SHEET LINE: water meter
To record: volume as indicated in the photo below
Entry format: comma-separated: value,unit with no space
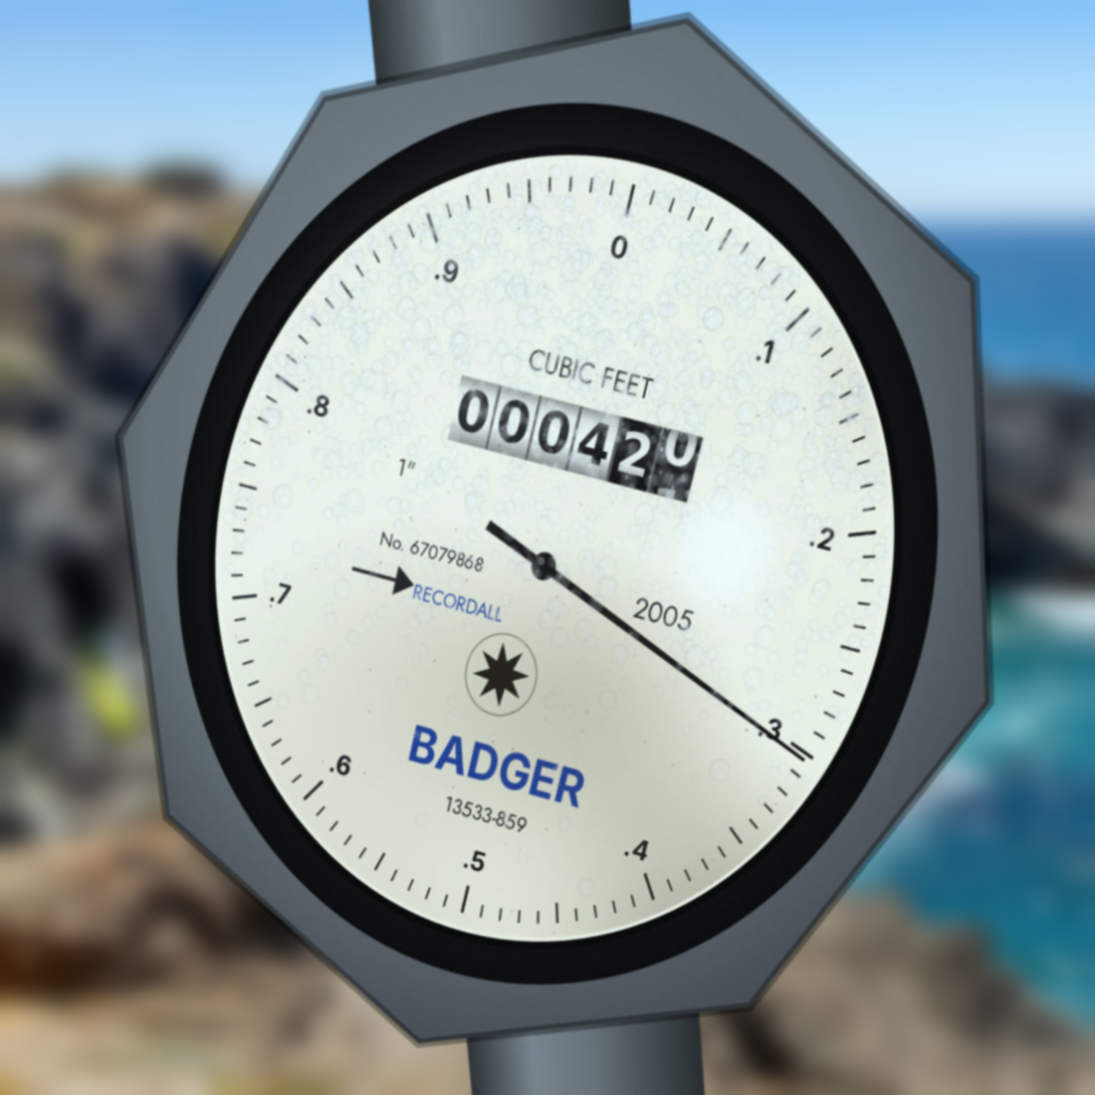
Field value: 420.30,ft³
